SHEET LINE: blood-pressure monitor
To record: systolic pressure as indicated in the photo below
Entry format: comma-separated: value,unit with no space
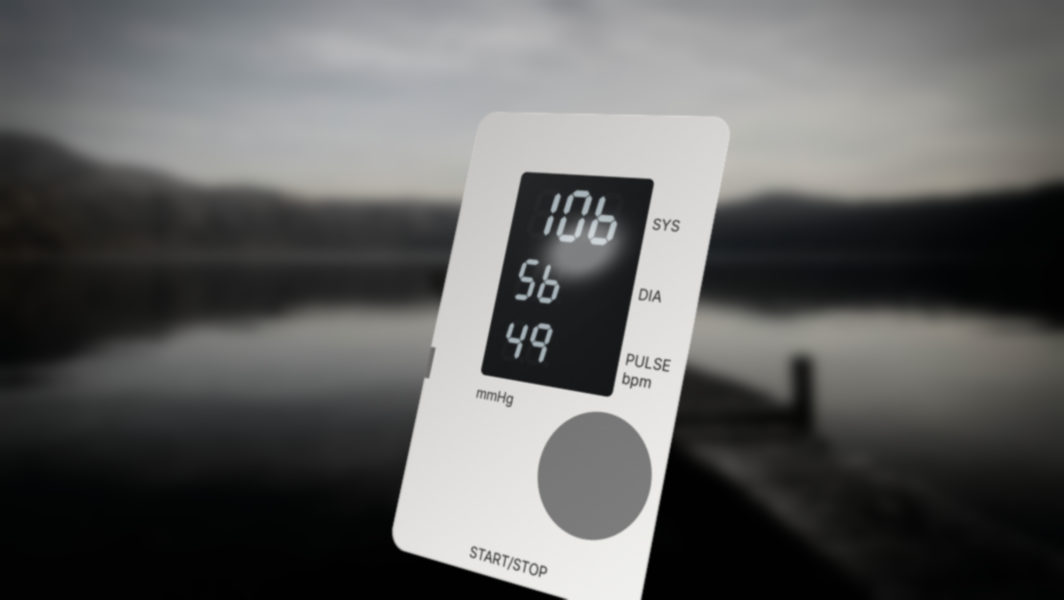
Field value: 106,mmHg
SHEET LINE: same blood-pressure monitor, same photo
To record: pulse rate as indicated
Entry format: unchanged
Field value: 49,bpm
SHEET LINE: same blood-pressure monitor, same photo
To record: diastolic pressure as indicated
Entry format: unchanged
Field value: 56,mmHg
